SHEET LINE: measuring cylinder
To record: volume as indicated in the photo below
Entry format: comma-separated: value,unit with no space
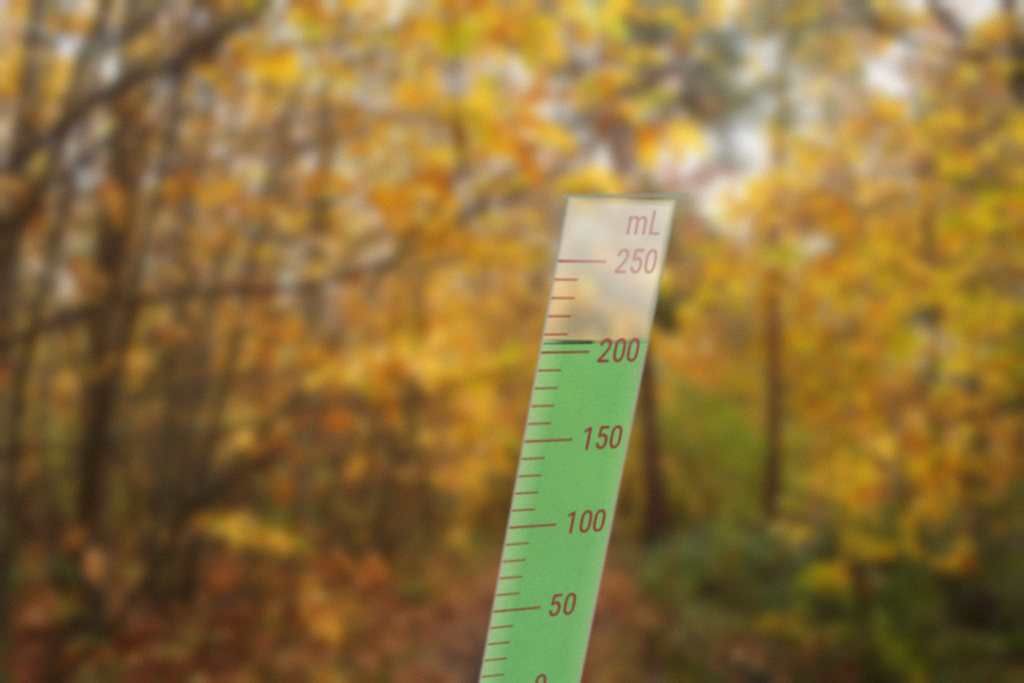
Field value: 205,mL
